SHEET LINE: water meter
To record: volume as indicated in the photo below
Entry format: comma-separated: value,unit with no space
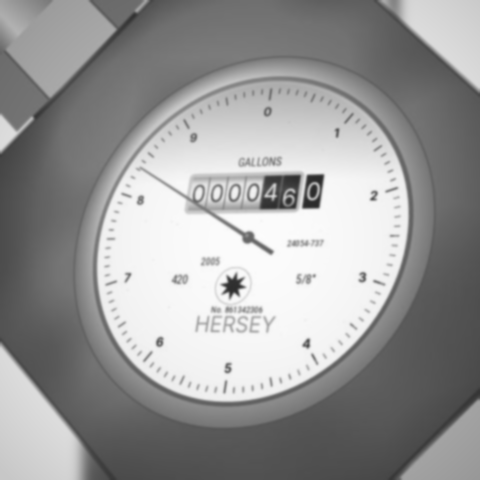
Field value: 458.3,gal
